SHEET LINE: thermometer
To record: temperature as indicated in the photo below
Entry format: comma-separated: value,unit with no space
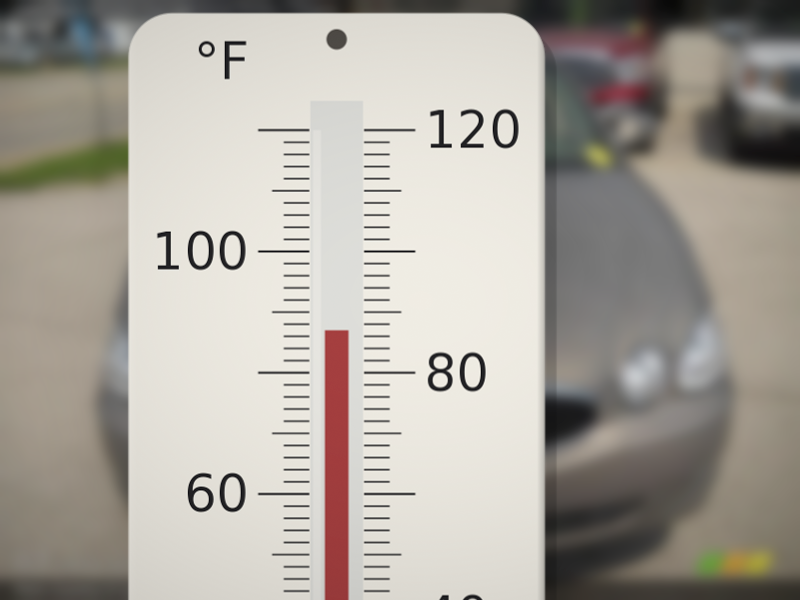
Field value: 87,°F
